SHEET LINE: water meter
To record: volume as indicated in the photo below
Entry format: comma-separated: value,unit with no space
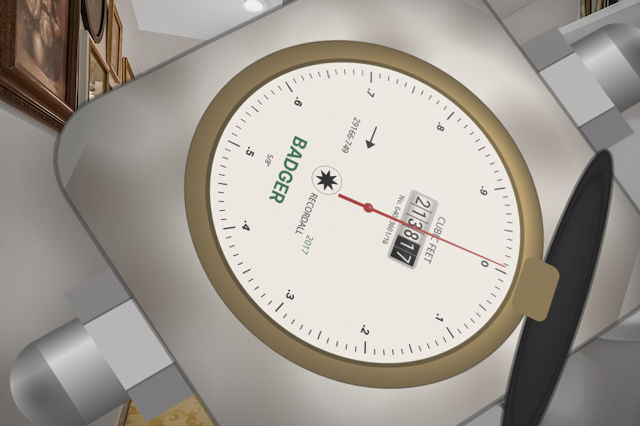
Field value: 213816.99,ft³
